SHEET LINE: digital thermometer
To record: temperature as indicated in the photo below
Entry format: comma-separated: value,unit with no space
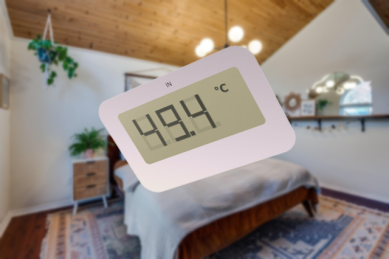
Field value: 49.4,°C
